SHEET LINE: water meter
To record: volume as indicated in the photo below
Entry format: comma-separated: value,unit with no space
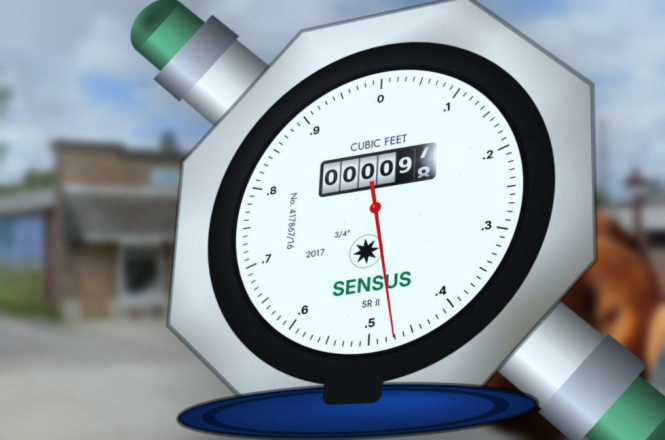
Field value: 97.47,ft³
